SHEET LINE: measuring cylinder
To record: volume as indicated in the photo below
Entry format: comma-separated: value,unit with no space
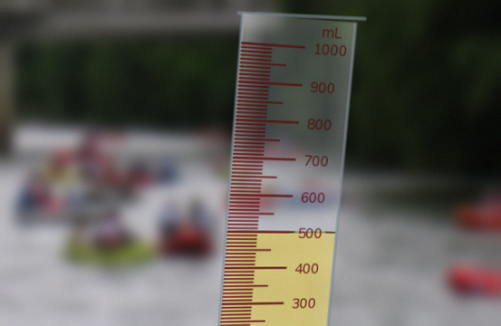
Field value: 500,mL
